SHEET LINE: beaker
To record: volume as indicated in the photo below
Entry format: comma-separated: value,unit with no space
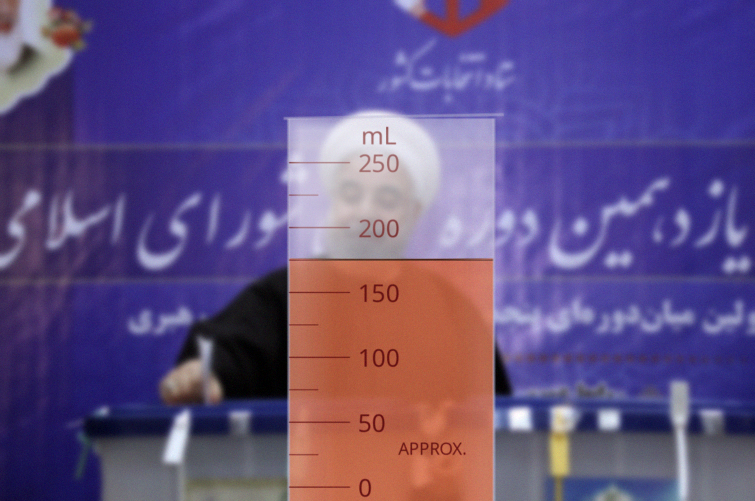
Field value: 175,mL
